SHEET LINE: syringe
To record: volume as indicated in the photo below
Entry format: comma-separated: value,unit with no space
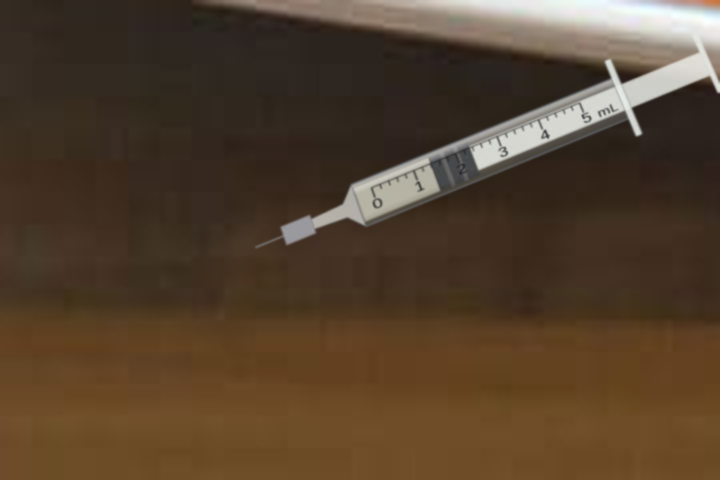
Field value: 1.4,mL
